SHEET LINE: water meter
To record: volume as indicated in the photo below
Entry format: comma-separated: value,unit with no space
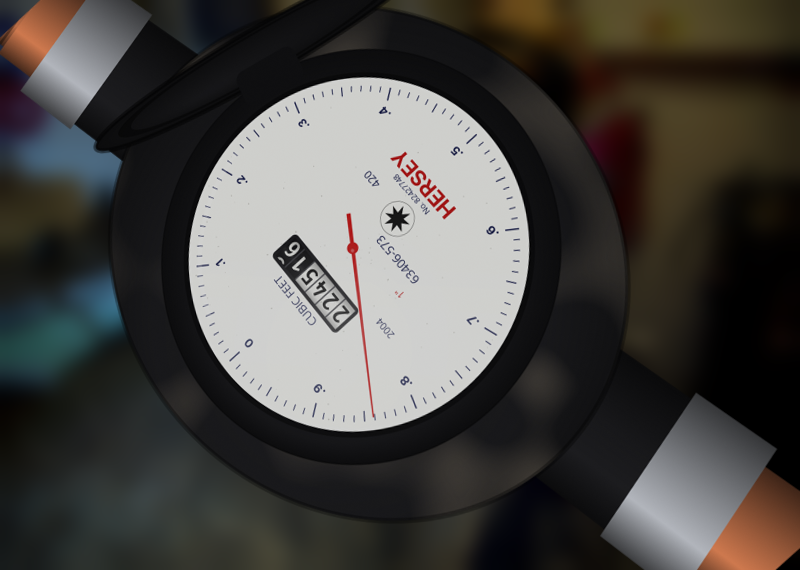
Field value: 224515.84,ft³
